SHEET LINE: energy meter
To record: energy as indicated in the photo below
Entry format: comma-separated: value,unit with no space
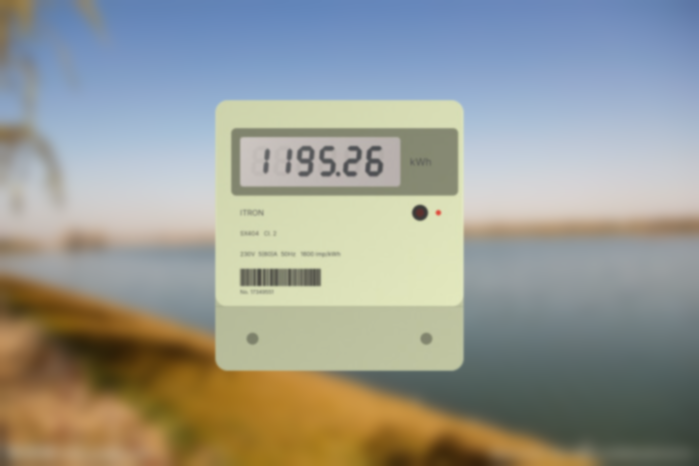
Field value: 1195.26,kWh
